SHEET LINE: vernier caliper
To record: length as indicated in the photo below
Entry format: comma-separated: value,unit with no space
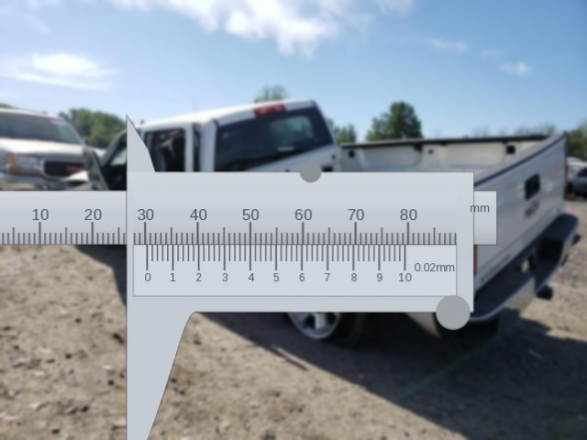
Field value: 30.4,mm
